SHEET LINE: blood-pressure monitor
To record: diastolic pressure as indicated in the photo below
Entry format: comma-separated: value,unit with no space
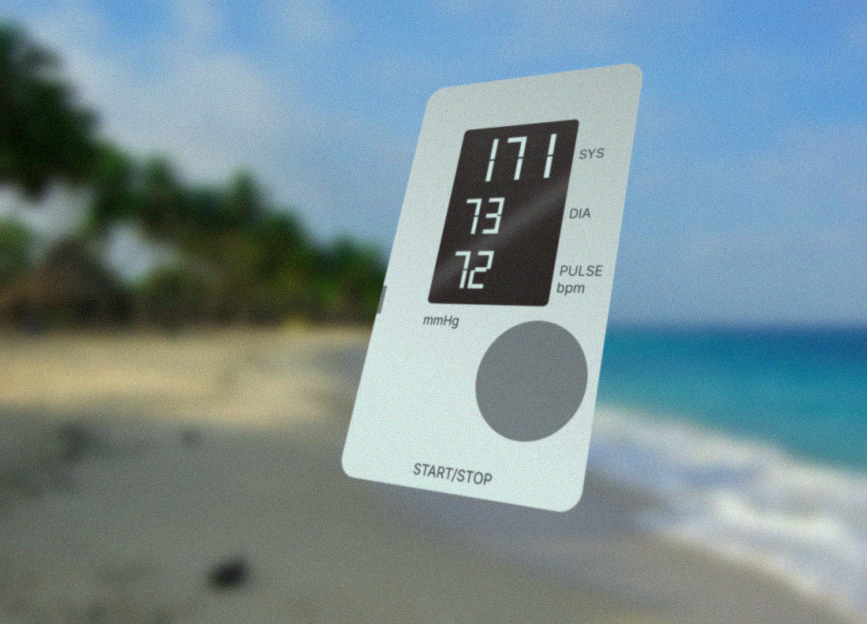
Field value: 73,mmHg
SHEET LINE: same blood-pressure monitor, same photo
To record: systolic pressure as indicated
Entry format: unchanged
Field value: 171,mmHg
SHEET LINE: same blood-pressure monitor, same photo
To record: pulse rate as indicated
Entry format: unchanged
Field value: 72,bpm
